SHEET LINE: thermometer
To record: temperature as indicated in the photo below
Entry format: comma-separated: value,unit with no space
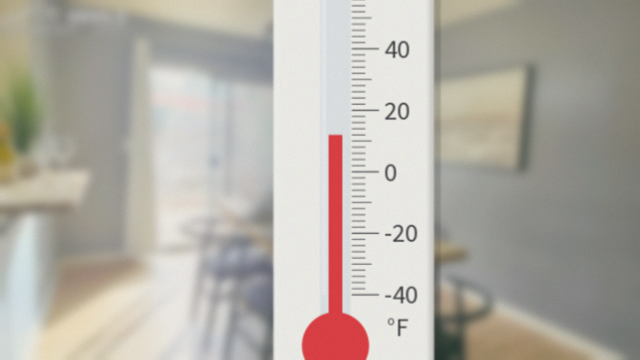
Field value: 12,°F
